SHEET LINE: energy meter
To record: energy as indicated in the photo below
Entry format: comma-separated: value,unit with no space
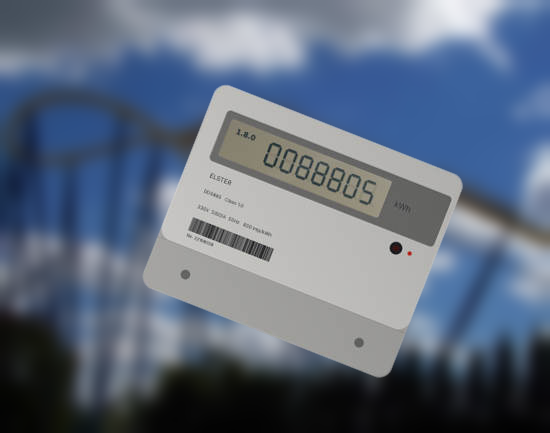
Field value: 88805,kWh
